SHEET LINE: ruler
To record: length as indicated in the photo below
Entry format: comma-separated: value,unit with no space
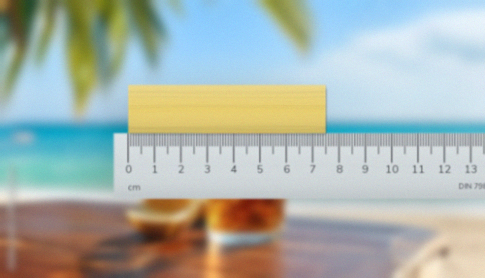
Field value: 7.5,cm
